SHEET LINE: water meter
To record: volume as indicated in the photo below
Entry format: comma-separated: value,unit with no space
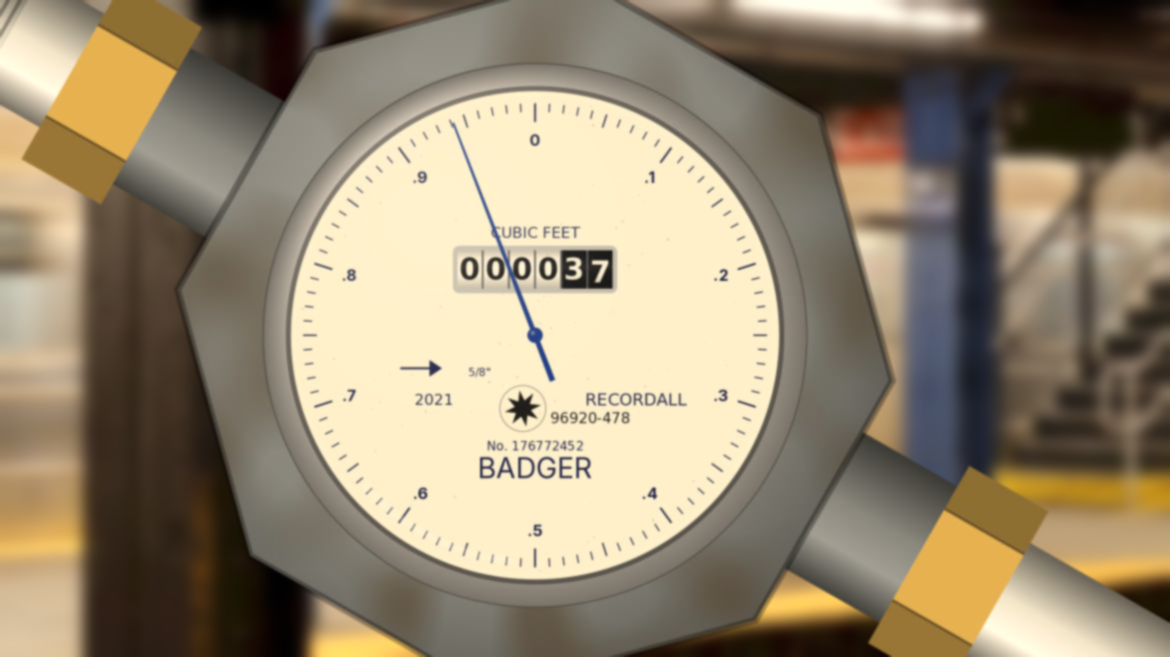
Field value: 36.94,ft³
